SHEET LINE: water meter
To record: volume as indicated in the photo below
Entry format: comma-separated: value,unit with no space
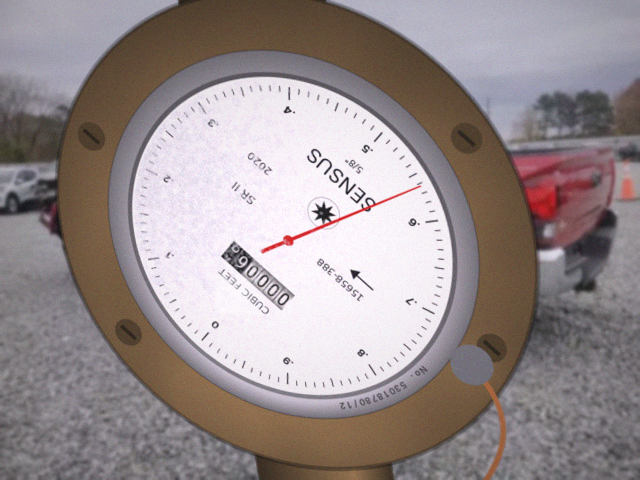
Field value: 67.56,ft³
